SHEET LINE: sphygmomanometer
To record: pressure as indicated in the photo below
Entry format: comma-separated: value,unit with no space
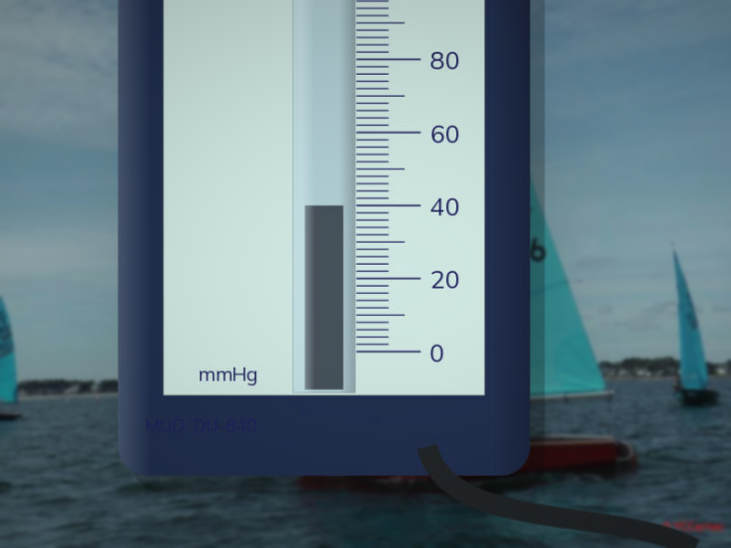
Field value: 40,mmHg
